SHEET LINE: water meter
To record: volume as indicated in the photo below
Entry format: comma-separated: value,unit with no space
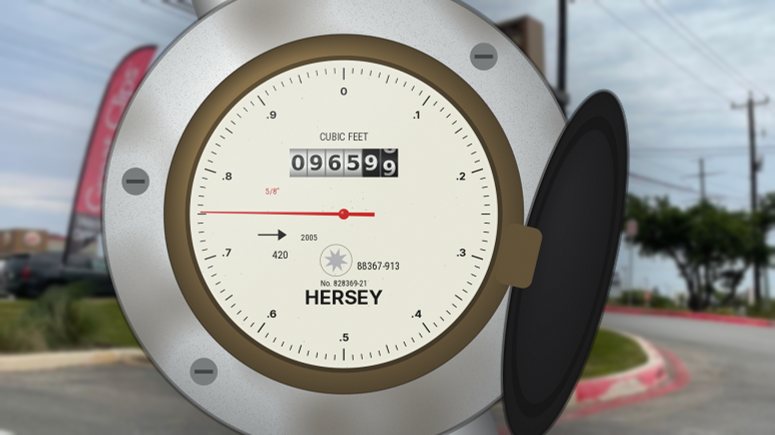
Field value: 96598.75,ft³
